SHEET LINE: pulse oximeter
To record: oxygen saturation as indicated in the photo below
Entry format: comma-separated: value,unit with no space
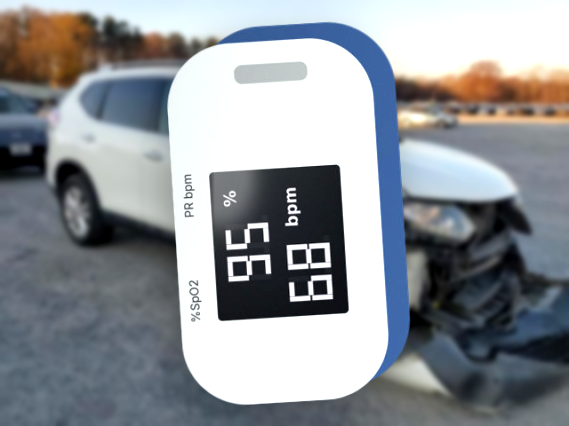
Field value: 95,%
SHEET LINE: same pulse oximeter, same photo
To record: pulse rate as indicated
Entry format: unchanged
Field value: 68,bpm
